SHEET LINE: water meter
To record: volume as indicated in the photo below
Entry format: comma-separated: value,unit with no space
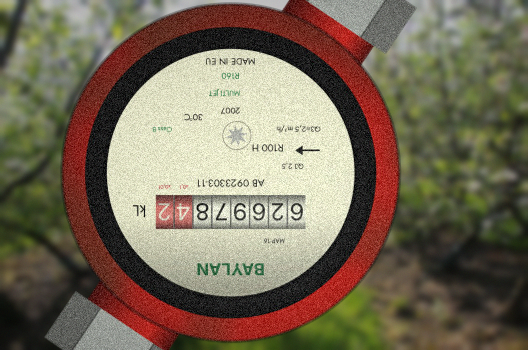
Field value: 626978.42,kL
